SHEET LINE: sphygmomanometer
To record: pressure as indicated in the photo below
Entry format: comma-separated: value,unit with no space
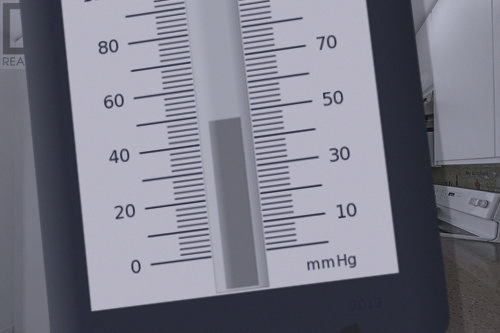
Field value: 48,mmHg
